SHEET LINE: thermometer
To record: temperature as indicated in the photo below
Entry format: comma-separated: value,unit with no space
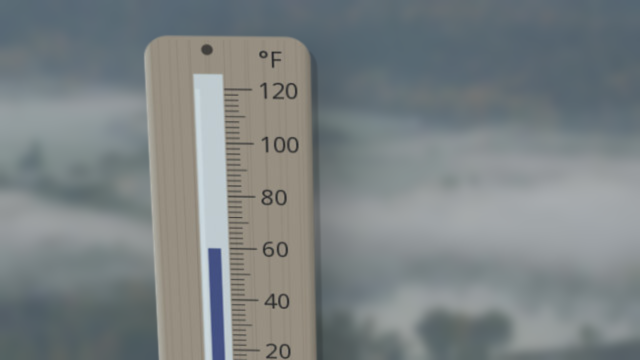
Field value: 60,°F
